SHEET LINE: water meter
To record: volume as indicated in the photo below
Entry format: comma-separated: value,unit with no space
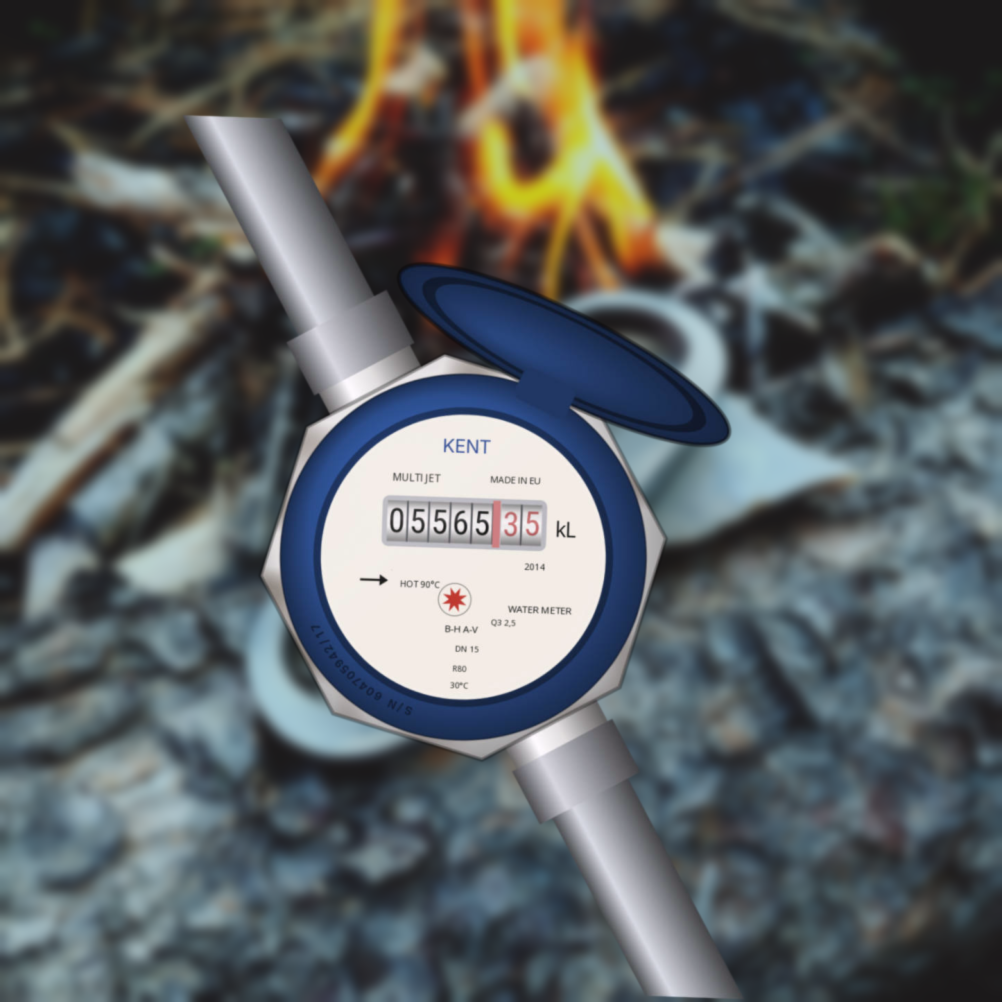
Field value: 5565.35,kL
